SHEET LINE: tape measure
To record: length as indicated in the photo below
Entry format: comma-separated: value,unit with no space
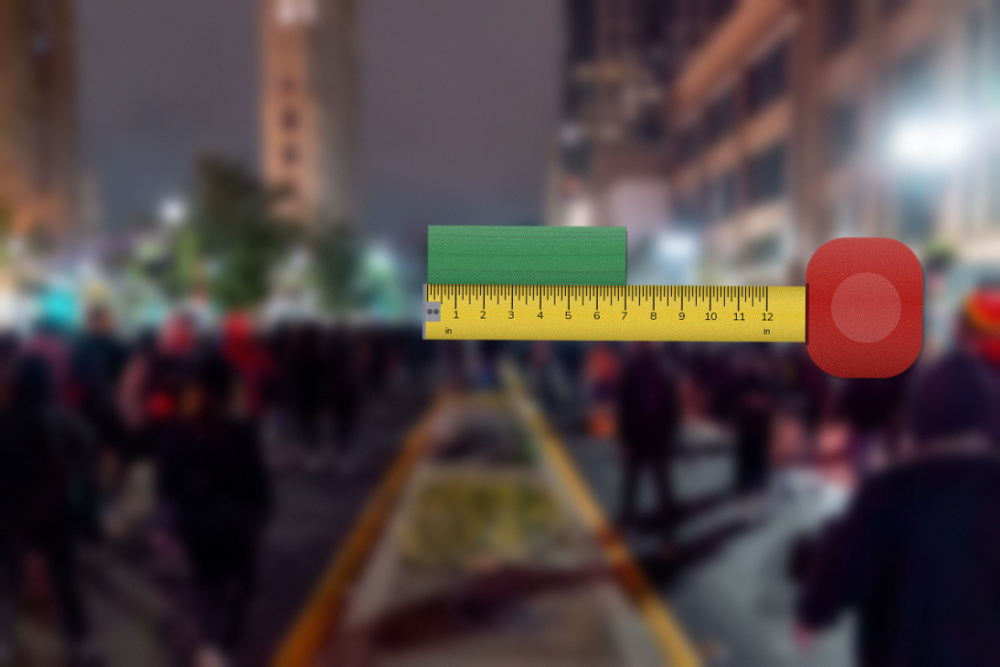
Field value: 7,in
